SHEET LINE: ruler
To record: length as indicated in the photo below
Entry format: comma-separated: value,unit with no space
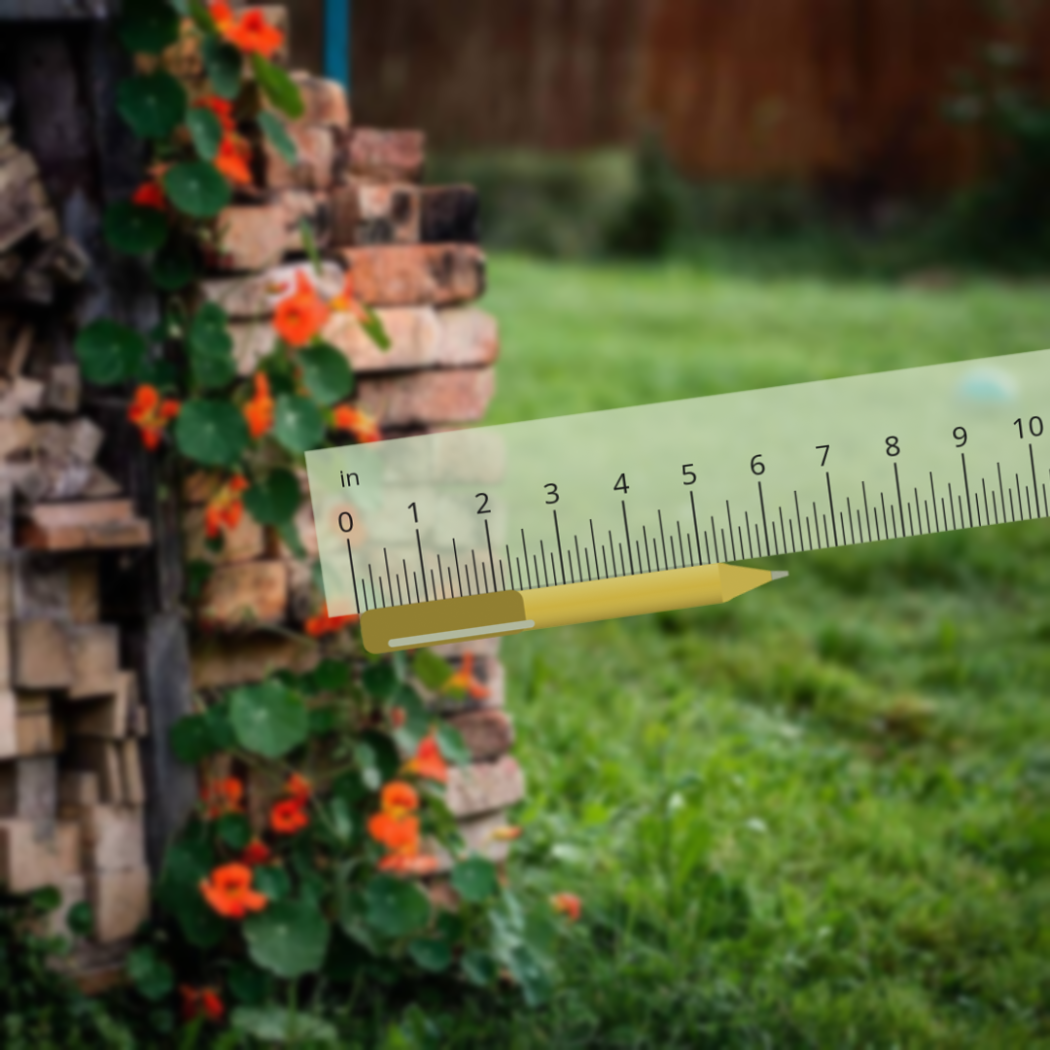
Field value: 6.25,in
